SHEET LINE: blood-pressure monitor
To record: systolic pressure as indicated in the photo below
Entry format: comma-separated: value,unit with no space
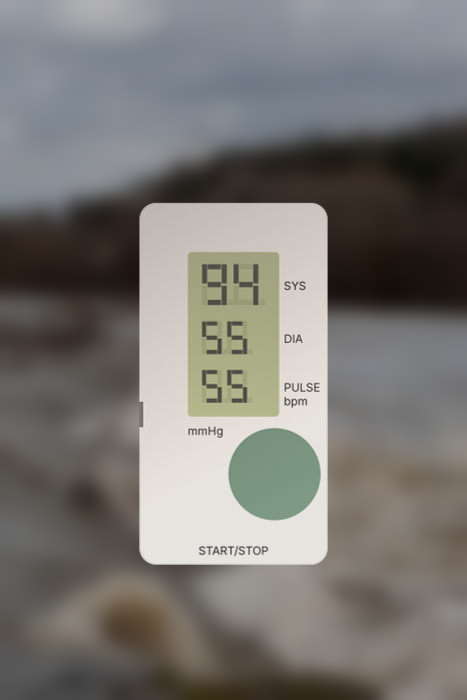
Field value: 94,mmHg
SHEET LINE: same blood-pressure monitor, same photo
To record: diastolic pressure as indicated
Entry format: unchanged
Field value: 55,mmHg
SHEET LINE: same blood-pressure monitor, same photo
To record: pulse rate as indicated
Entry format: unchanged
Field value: 55,bpm
